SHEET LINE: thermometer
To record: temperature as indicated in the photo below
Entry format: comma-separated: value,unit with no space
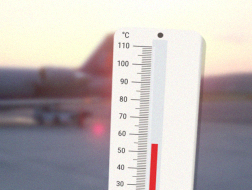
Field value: 55,°C
